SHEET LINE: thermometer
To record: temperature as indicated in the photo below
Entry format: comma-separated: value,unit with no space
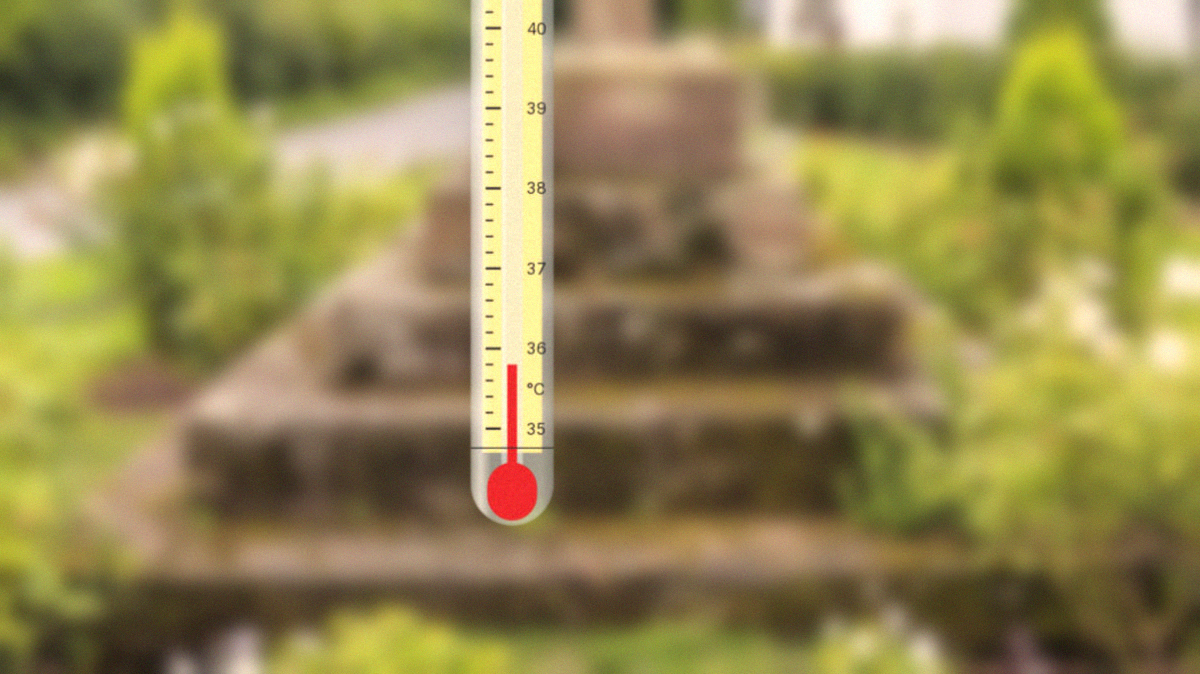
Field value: 35.8,°C
